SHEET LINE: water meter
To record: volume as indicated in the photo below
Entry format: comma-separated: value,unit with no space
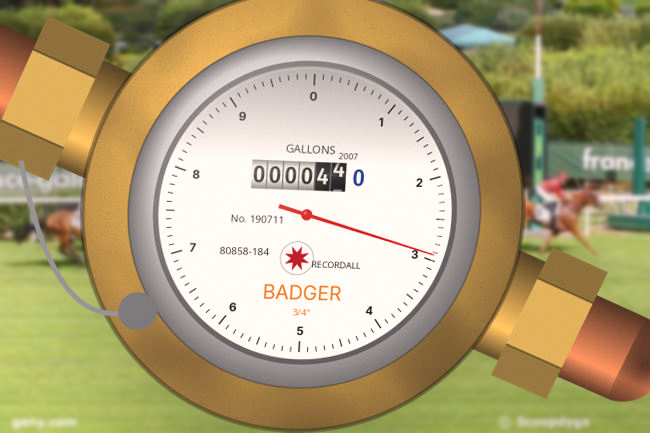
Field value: 442.9,gal
